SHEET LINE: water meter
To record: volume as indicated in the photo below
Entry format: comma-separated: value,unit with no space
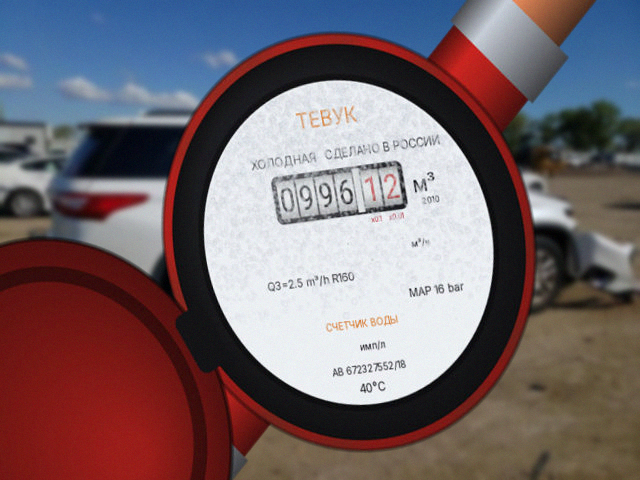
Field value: 996.12,m³
